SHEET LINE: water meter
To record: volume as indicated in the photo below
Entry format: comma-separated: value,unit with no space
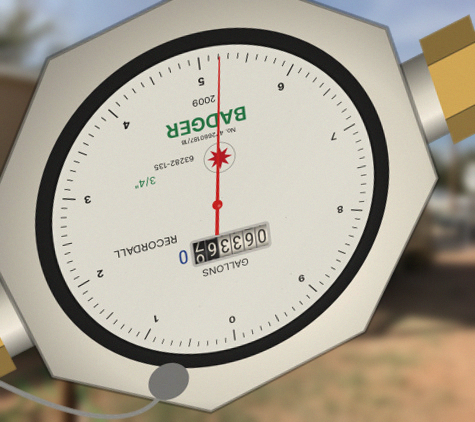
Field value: 633665.2,gal
